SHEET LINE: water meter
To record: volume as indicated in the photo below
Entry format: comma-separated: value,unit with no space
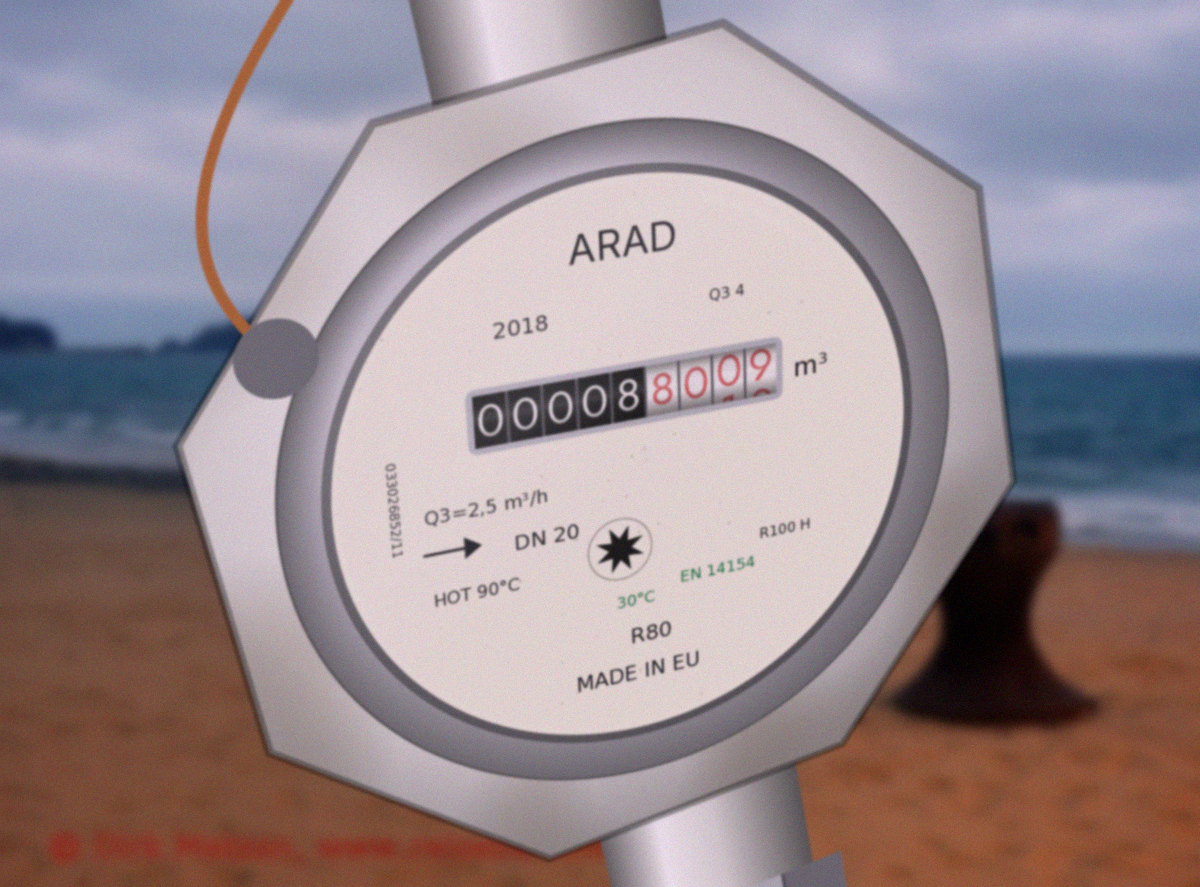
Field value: 8.8009,m³
